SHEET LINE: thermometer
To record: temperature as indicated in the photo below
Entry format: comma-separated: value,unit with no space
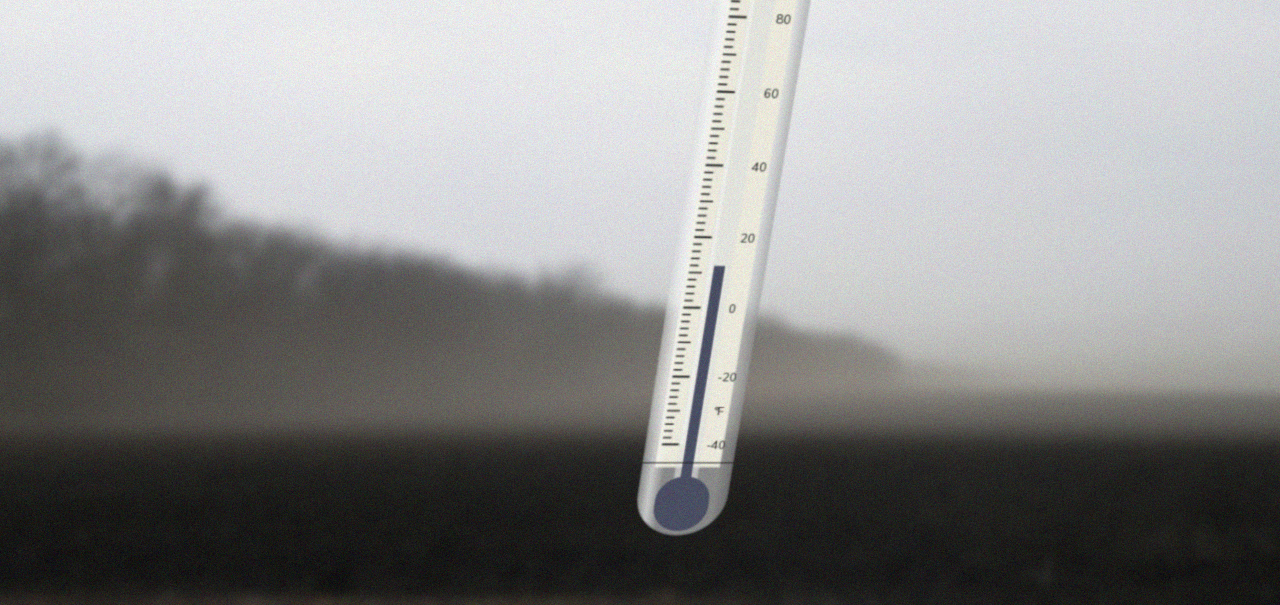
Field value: 12,°F
